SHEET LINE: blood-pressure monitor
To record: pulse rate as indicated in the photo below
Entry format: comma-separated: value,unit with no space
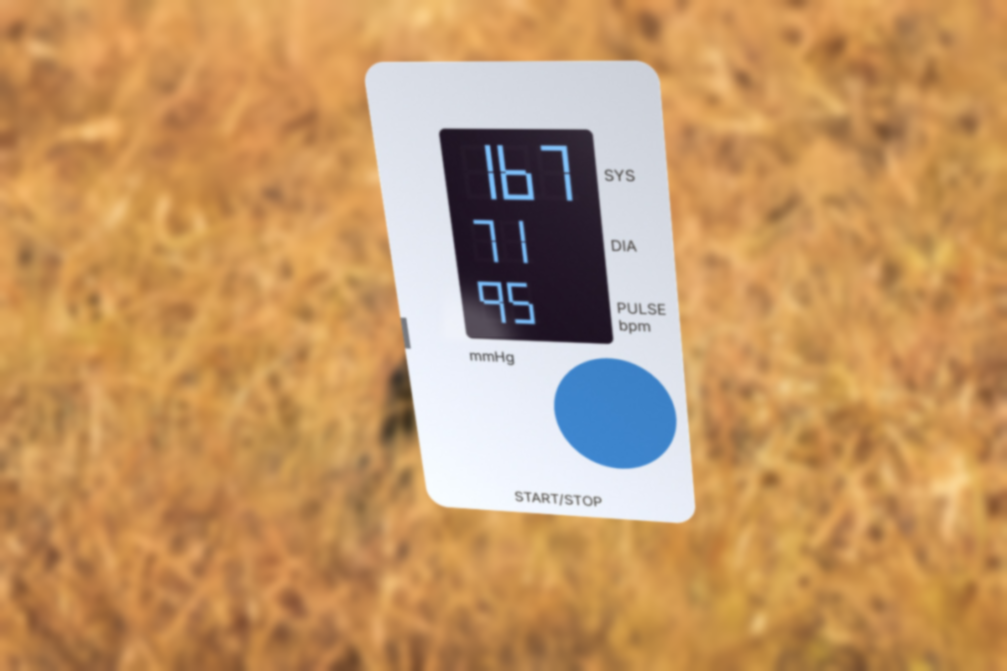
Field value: 95,bpm
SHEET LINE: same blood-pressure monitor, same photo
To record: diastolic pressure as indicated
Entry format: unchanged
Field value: 71,mmHg
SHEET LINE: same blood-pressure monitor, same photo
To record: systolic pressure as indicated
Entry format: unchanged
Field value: 167,mmHg
